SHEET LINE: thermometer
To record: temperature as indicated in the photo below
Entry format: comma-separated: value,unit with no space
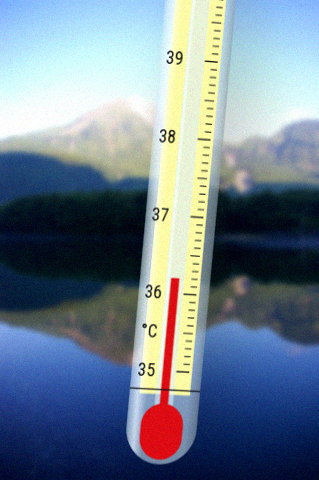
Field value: 36.2,°C
